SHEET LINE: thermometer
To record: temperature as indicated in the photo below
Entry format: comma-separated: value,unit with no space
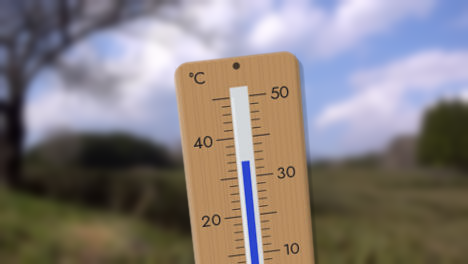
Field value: 34,°C
